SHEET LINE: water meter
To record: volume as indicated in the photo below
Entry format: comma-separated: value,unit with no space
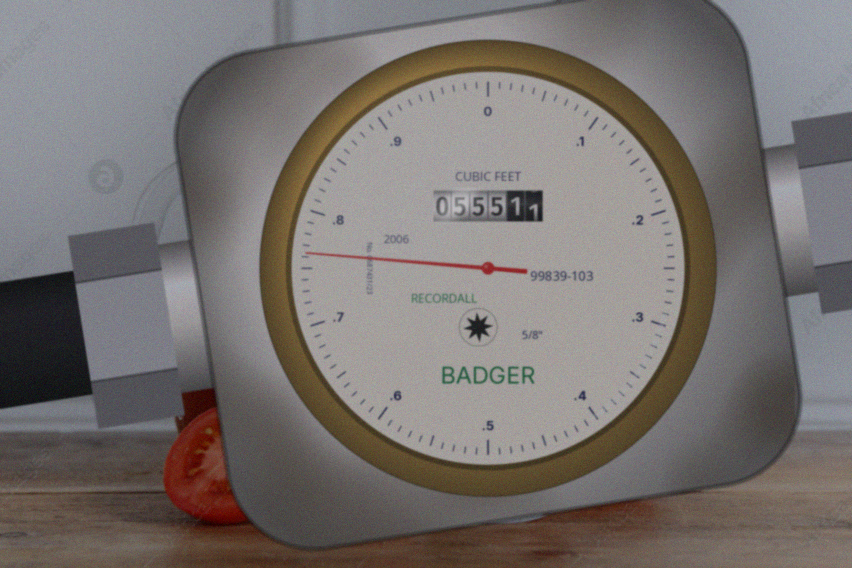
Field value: 55510.76,ft³
